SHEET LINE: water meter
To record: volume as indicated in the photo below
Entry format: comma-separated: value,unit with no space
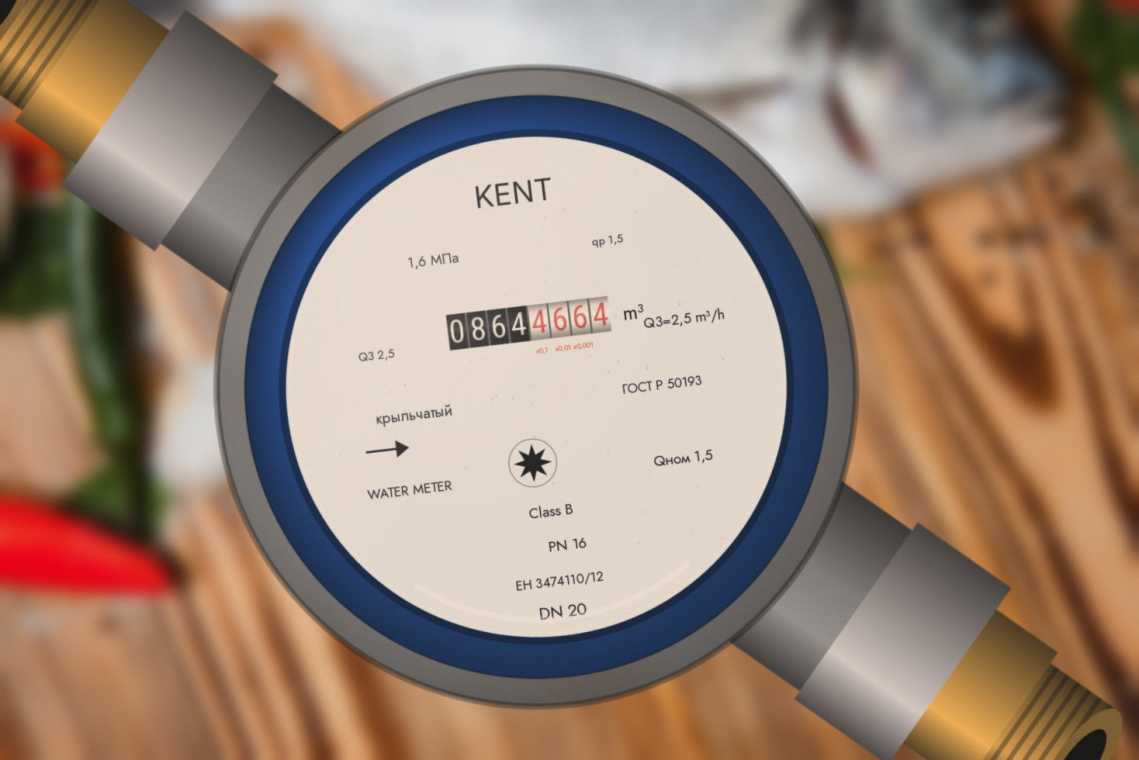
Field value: 864.4664,m³
